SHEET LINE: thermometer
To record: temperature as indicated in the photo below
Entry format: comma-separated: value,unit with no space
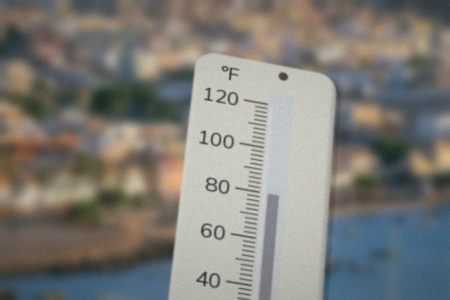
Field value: 80,°F
